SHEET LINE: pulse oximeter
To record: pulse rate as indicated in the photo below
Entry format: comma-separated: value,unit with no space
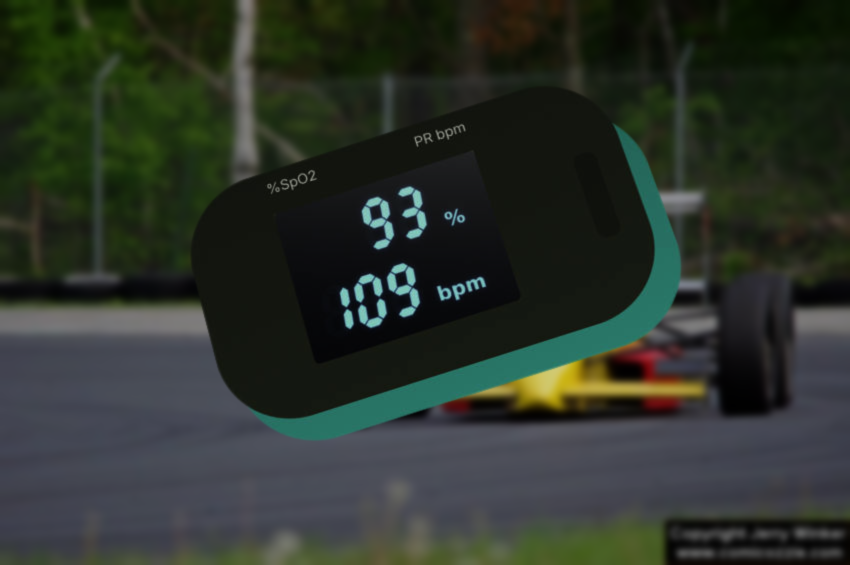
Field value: 109,bpm
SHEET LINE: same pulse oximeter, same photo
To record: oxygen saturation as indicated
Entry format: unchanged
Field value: 93,%
